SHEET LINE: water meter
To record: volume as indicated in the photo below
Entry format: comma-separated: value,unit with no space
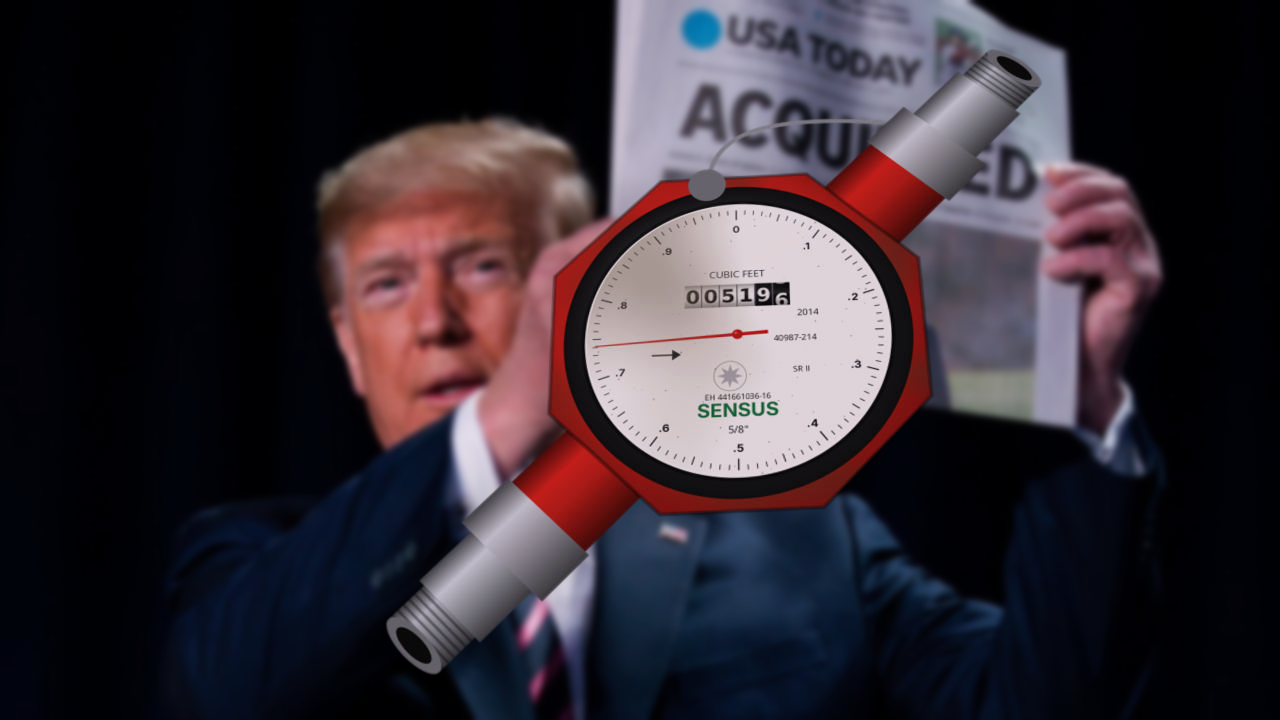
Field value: 5195.74,ft³
